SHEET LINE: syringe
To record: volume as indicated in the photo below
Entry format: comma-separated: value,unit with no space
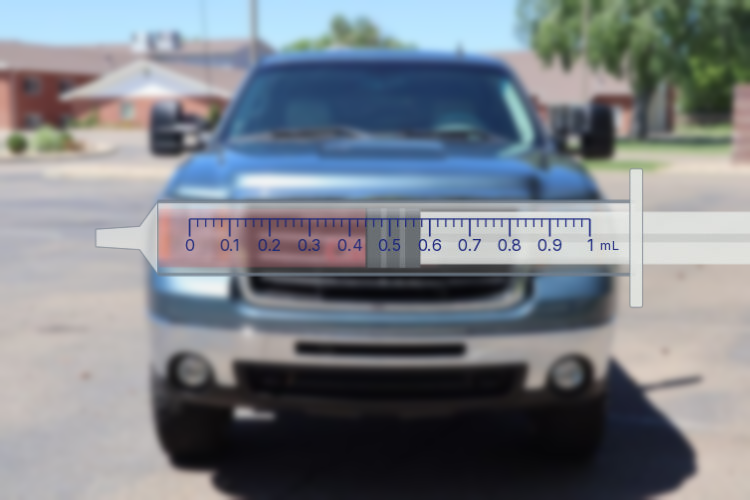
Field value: 0.44,mL
